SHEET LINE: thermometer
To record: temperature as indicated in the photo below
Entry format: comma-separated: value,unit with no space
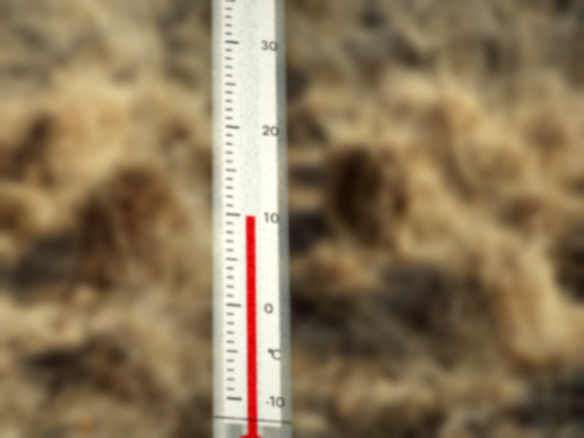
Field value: 10,°C
